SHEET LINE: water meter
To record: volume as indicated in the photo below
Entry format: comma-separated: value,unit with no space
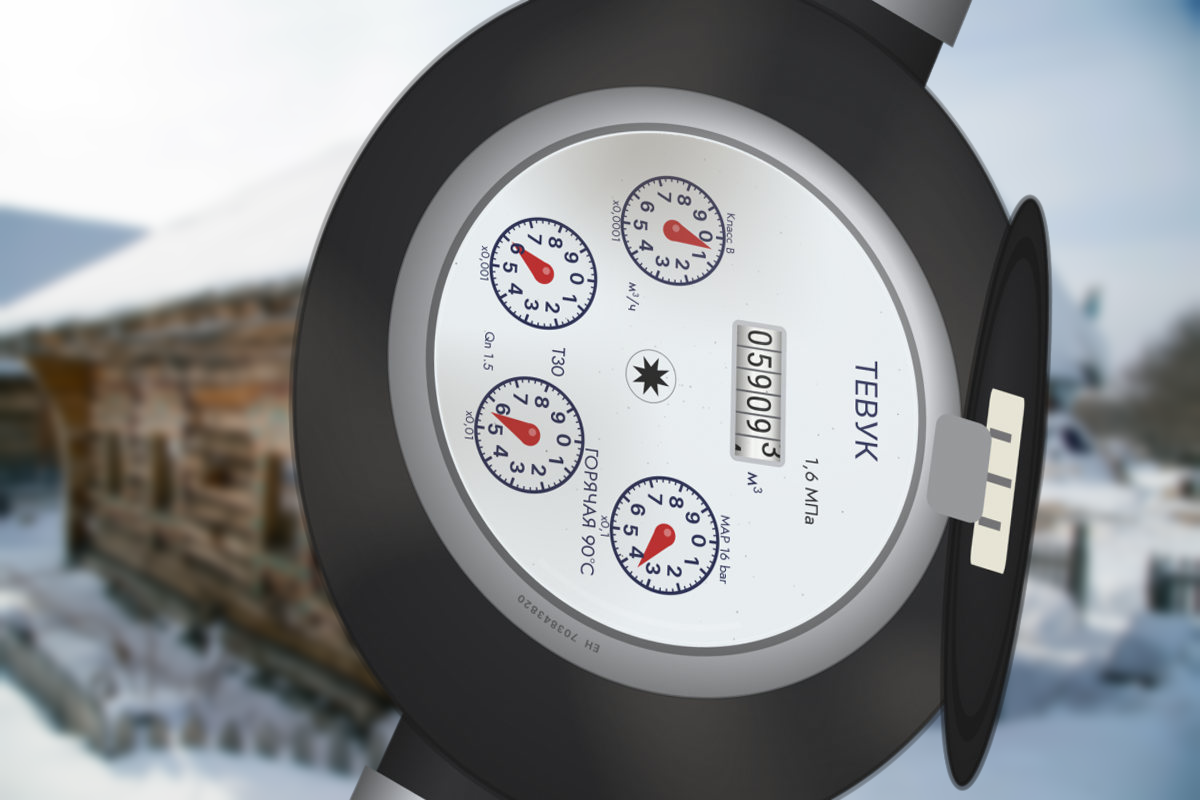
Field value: 59093.3560,m³
